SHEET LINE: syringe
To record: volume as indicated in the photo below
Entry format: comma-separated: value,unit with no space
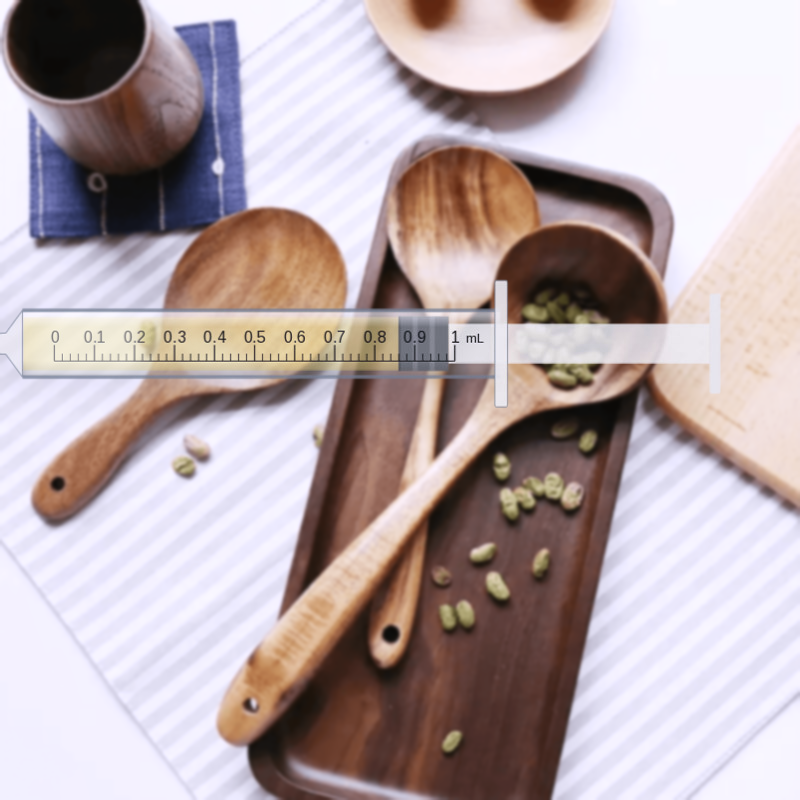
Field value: 0.86,mL
